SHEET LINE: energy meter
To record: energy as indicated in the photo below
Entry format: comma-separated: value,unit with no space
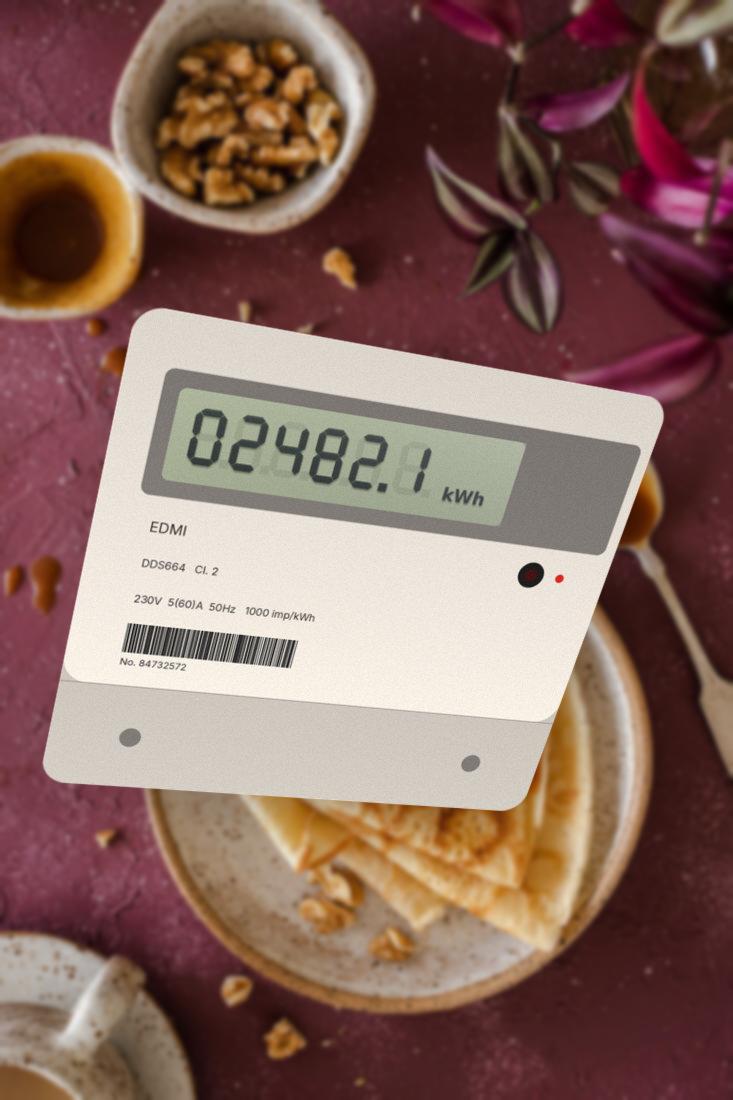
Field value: 2482.1,kWh
